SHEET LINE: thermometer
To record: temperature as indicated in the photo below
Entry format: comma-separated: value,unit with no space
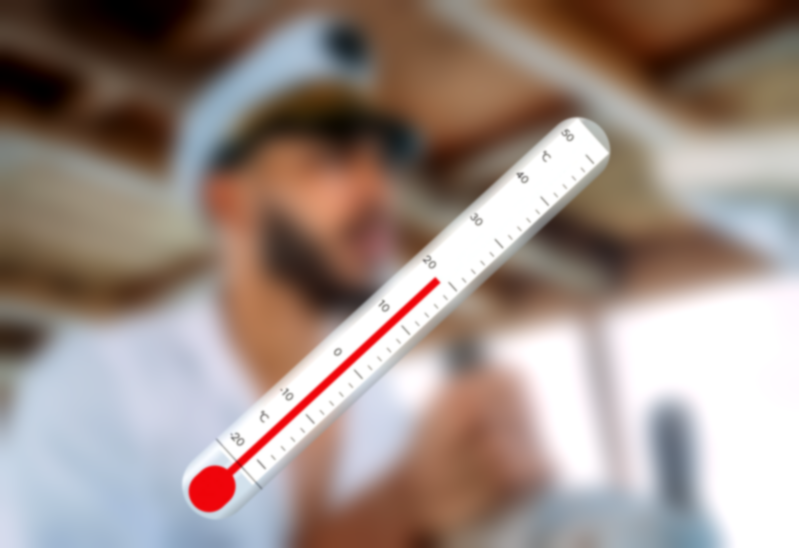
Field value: 19,°C
